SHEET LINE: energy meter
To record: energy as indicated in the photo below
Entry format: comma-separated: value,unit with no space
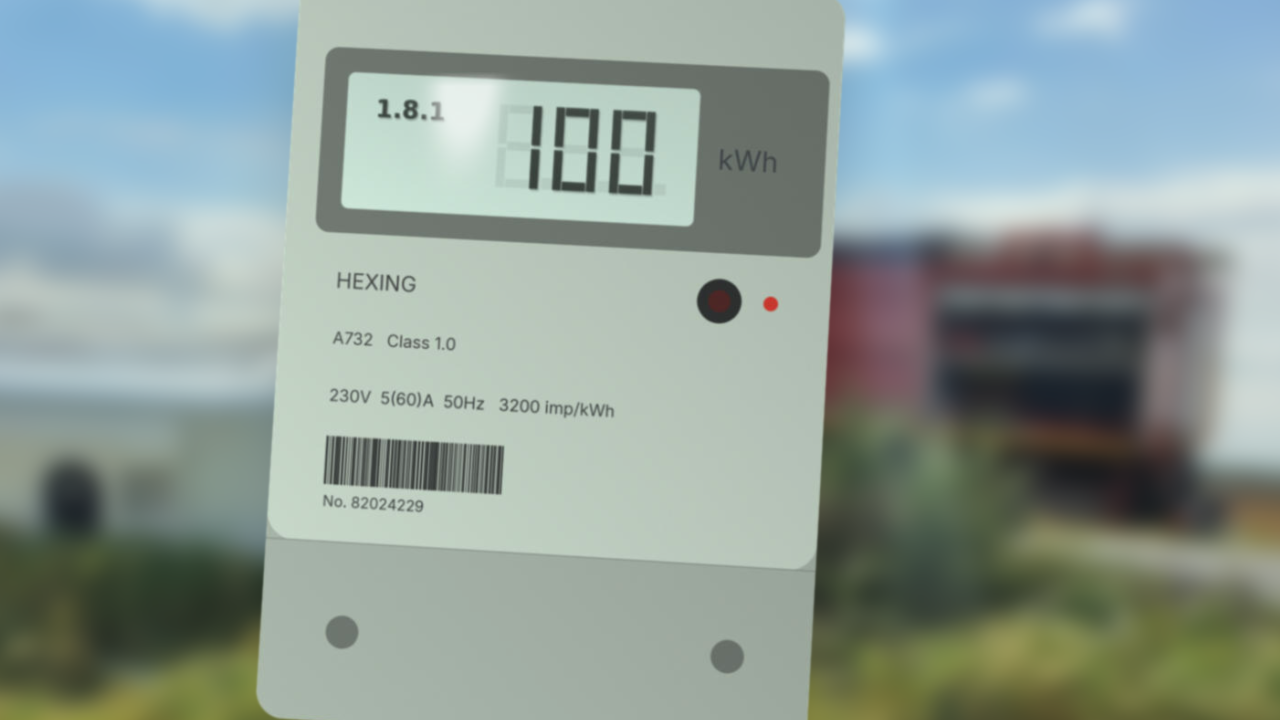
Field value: 100,kWh
